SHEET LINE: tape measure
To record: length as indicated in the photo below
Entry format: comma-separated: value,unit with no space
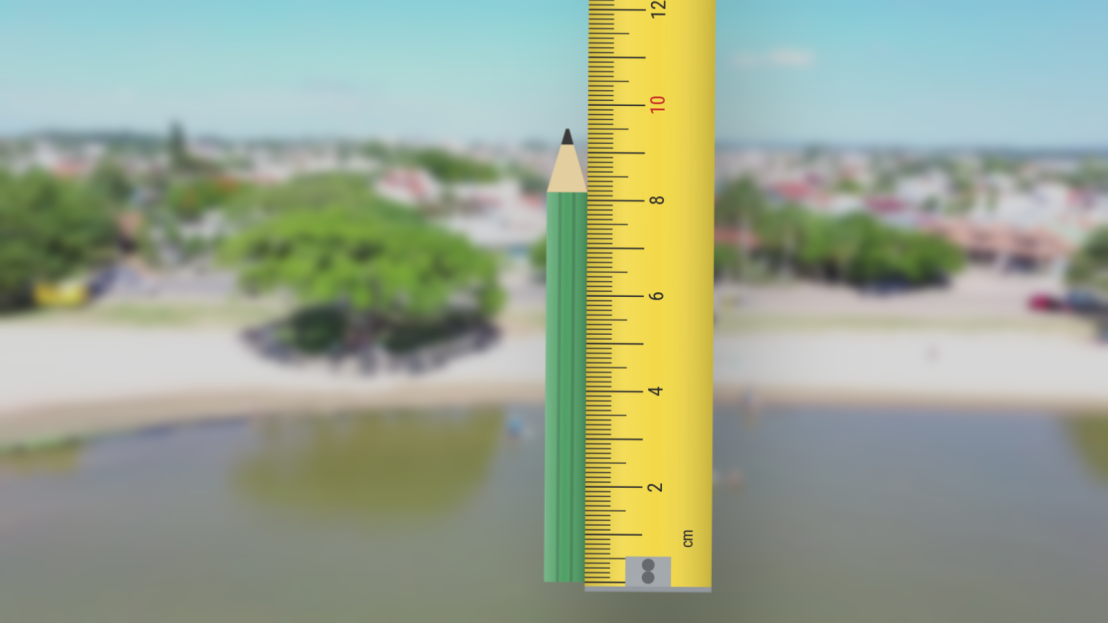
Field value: 9.5,cm
